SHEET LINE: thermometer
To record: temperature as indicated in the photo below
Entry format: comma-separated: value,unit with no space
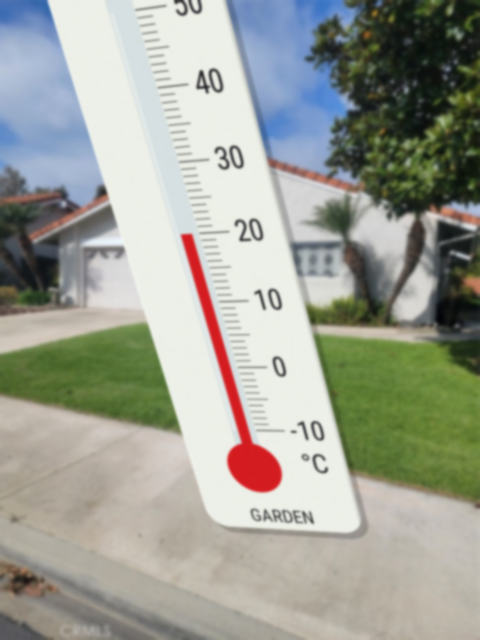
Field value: 20,°C
